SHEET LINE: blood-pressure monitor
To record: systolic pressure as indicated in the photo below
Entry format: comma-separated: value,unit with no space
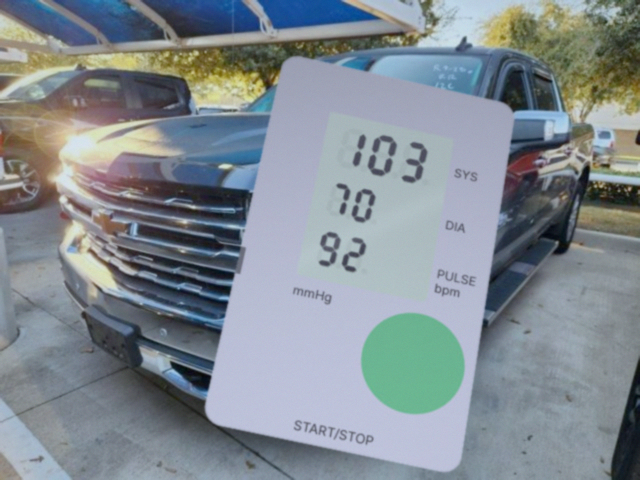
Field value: 103,mmHg
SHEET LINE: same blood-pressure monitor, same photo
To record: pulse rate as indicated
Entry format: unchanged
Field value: 92,bpm
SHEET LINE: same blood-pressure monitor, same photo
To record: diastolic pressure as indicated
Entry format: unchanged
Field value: 70,mmHg
